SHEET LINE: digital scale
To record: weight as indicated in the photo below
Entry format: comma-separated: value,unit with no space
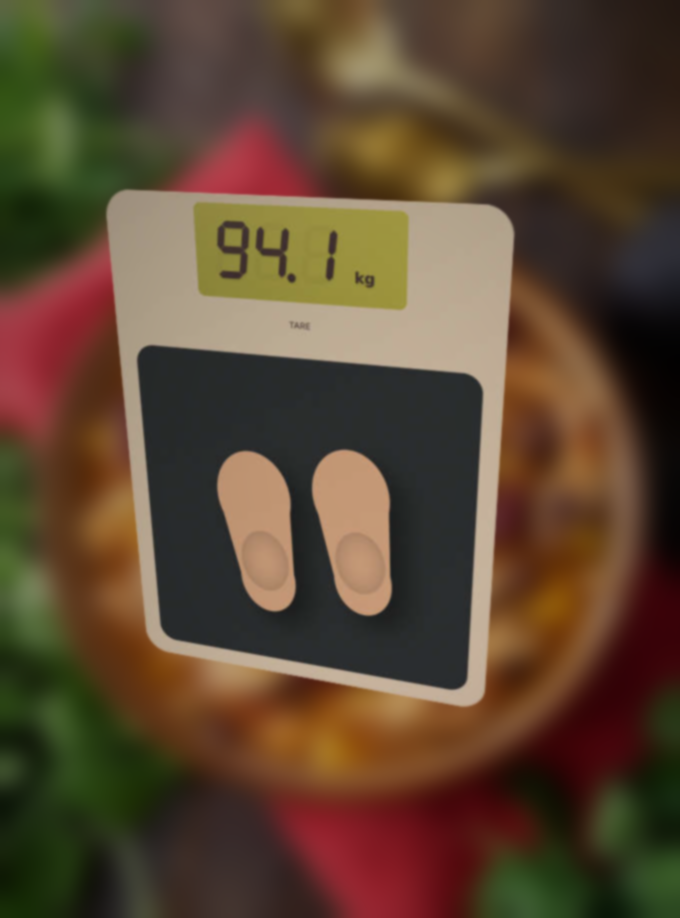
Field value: 94.1,kg
